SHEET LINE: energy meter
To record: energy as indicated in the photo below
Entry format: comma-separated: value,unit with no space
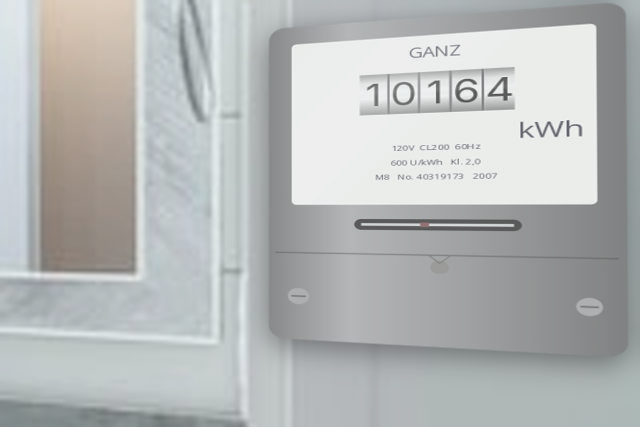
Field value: 10164,kWh
